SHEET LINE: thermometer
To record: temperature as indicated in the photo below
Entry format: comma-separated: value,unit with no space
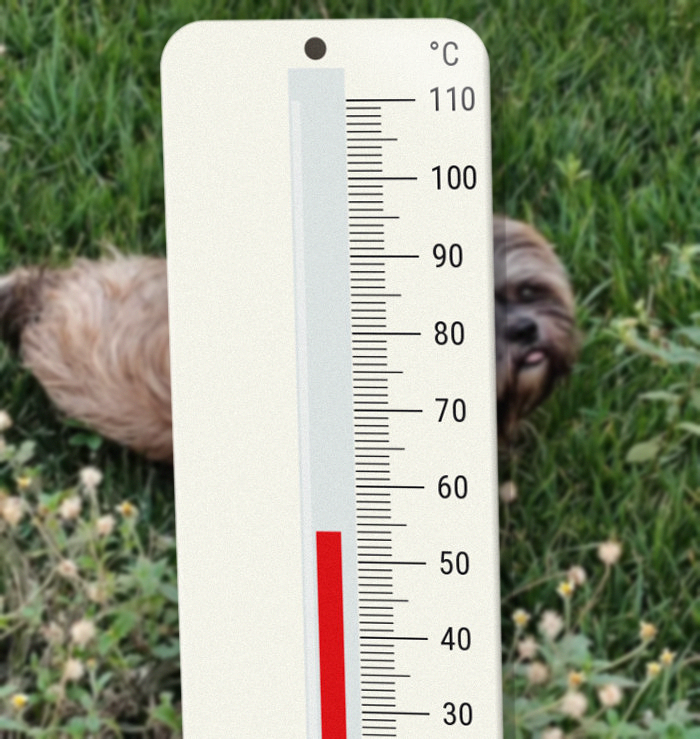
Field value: 54,°C
